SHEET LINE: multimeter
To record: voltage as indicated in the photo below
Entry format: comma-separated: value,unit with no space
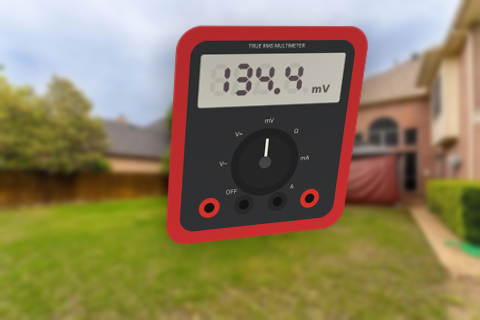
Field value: 134.4,mV
